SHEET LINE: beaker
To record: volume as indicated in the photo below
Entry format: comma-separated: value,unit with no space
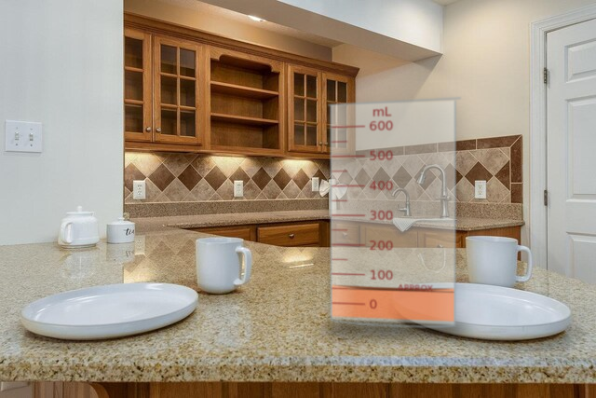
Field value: 50,mL
